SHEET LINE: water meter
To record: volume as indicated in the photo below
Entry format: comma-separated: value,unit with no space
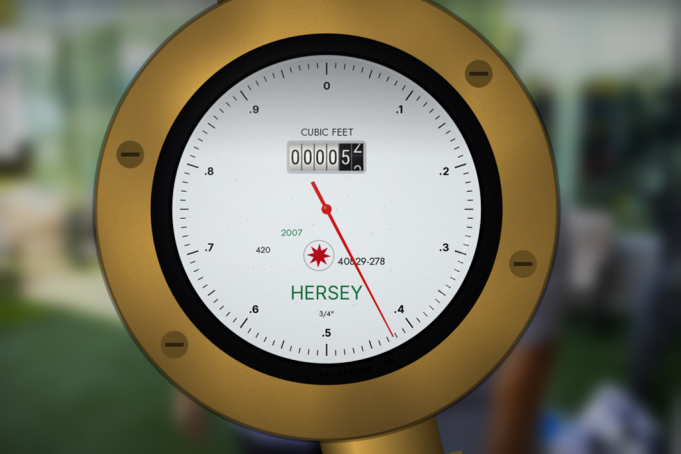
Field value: 52.42,ft³
